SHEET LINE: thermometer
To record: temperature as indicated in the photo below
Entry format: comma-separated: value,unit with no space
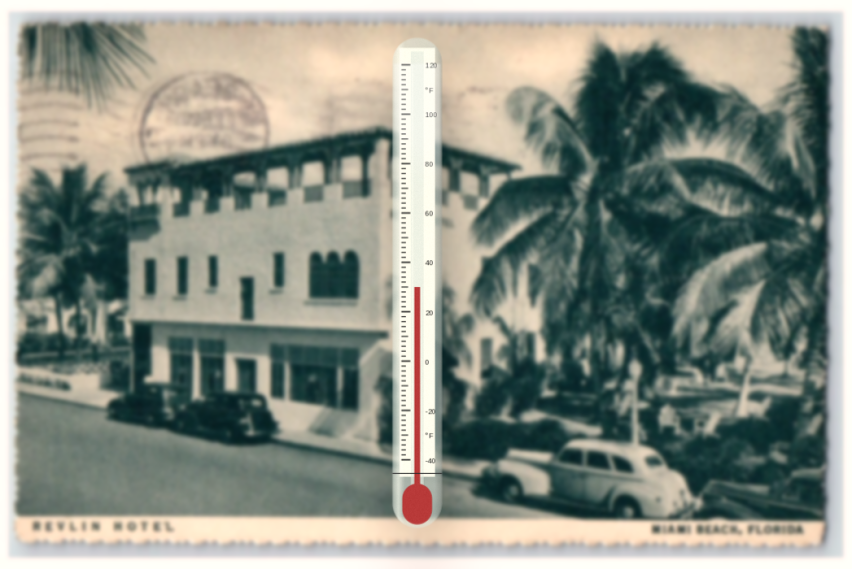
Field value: 30,°F
